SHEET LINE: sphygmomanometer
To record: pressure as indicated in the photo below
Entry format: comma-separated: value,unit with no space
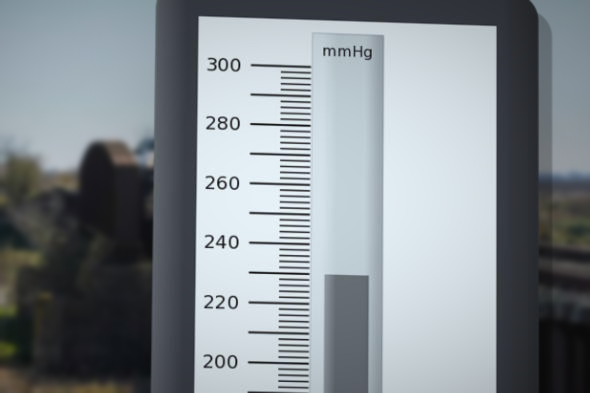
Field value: 230,mmHg
